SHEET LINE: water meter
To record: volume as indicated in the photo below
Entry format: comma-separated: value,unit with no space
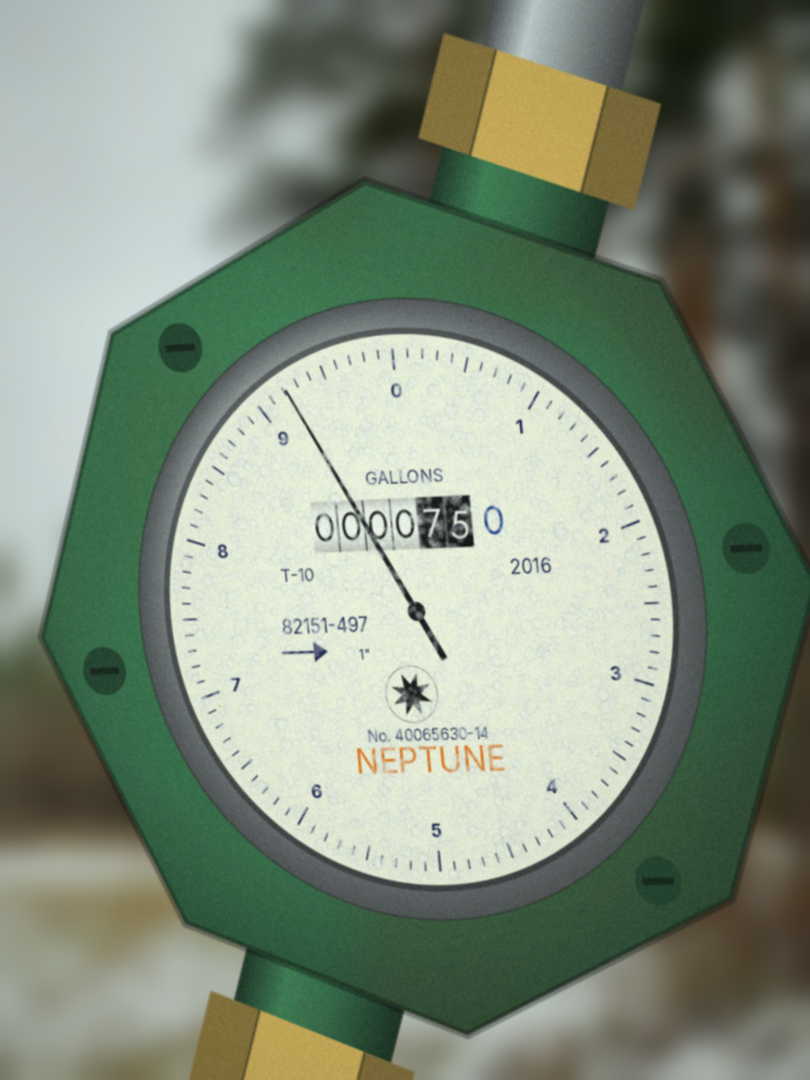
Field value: 749.2,gal
